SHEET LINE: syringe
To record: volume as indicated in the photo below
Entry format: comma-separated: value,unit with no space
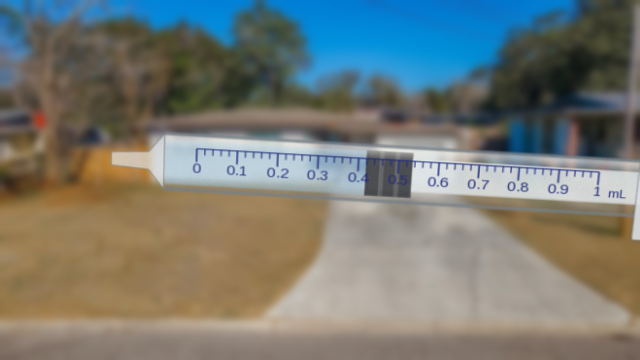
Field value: 0.42,mL
